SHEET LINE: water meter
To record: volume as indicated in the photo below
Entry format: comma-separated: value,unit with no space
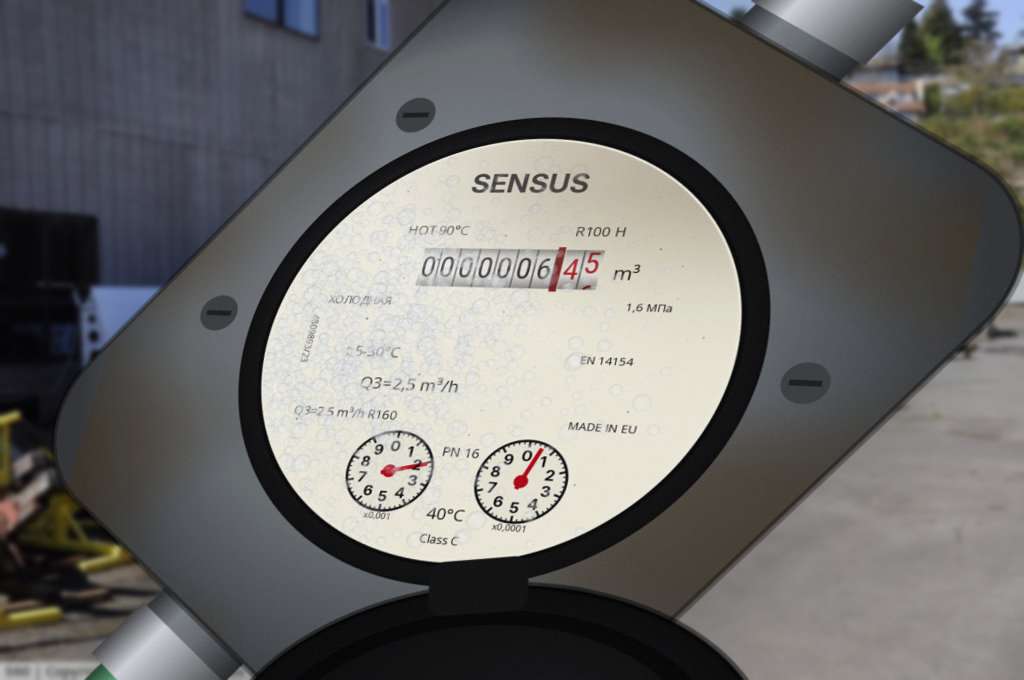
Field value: 6.4520,m³
